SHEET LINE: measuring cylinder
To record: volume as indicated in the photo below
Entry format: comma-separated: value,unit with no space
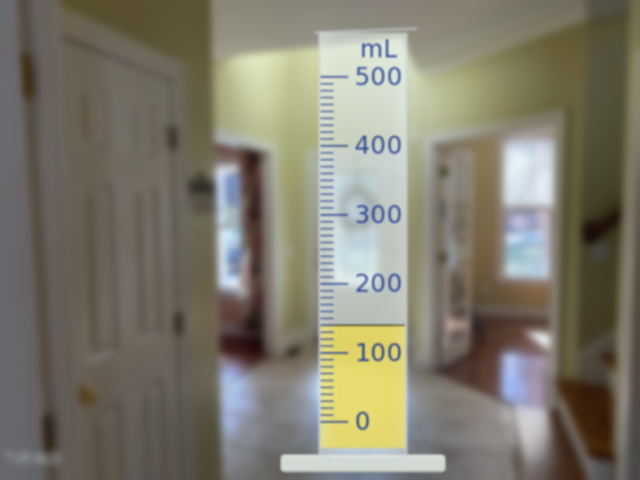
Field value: 140,mL
